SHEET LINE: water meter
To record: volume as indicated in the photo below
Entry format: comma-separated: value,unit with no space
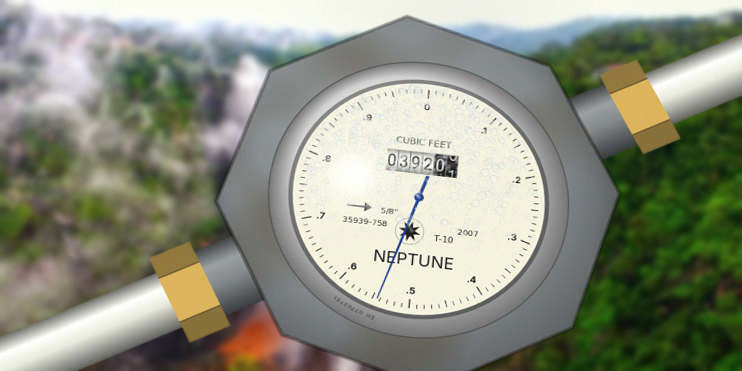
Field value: 39200.54,ft³
